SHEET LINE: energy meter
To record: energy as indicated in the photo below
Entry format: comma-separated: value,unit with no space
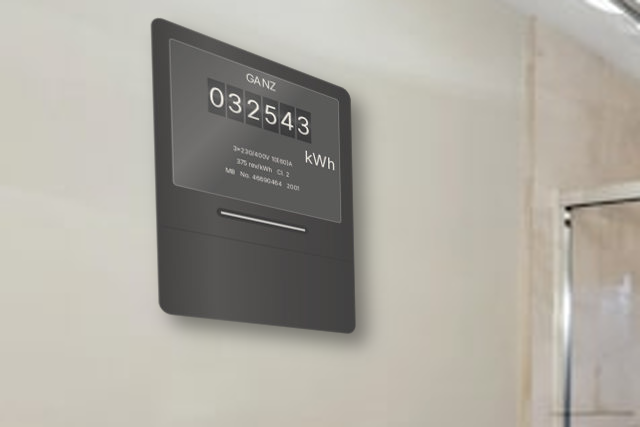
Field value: 32543,kWh
